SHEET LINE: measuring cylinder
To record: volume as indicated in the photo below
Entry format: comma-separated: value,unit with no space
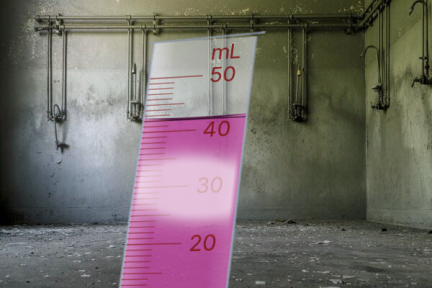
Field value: 42,mL
